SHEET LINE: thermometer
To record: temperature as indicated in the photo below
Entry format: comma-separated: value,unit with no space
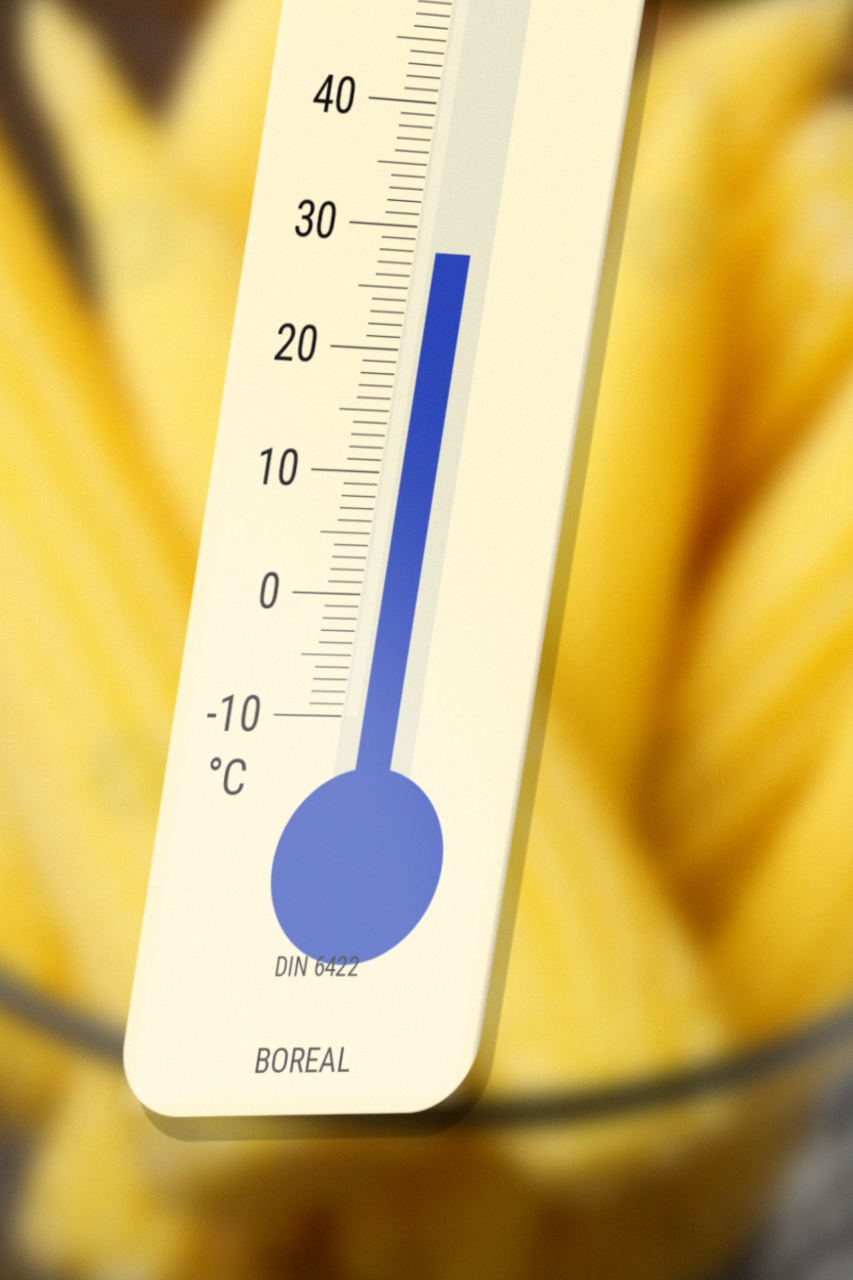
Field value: 28,°C
